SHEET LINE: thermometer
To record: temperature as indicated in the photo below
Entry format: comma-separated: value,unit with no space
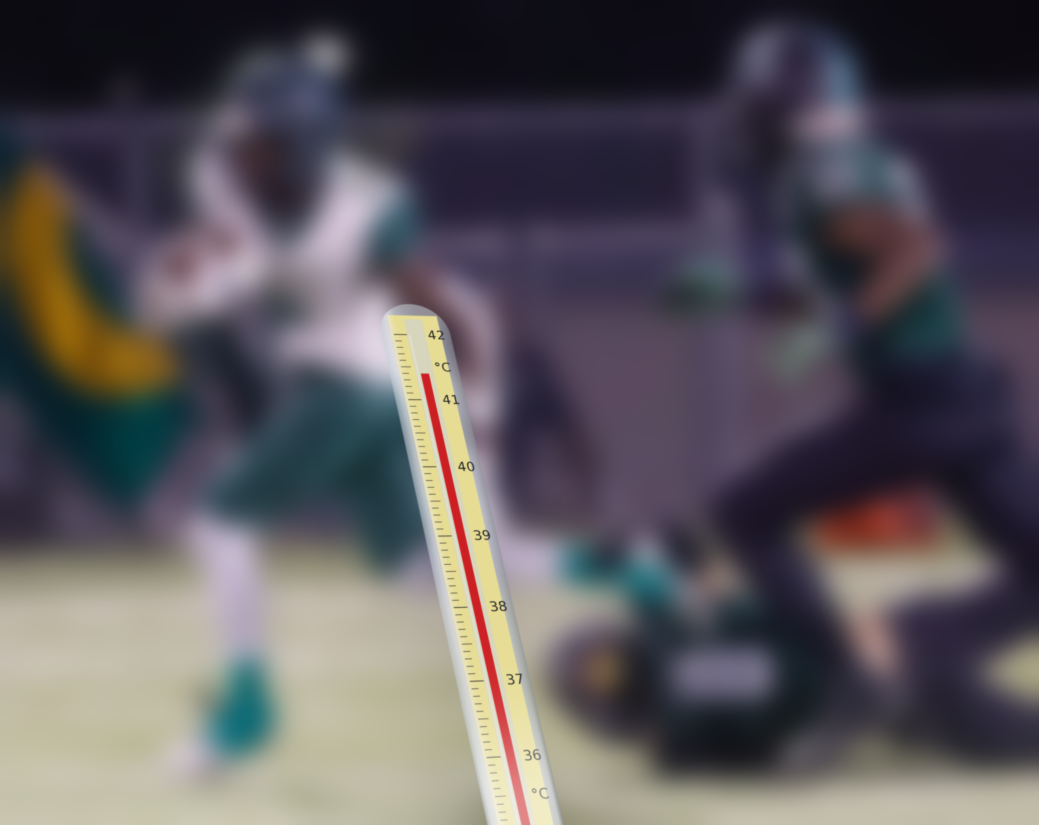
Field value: 41.4,°C
